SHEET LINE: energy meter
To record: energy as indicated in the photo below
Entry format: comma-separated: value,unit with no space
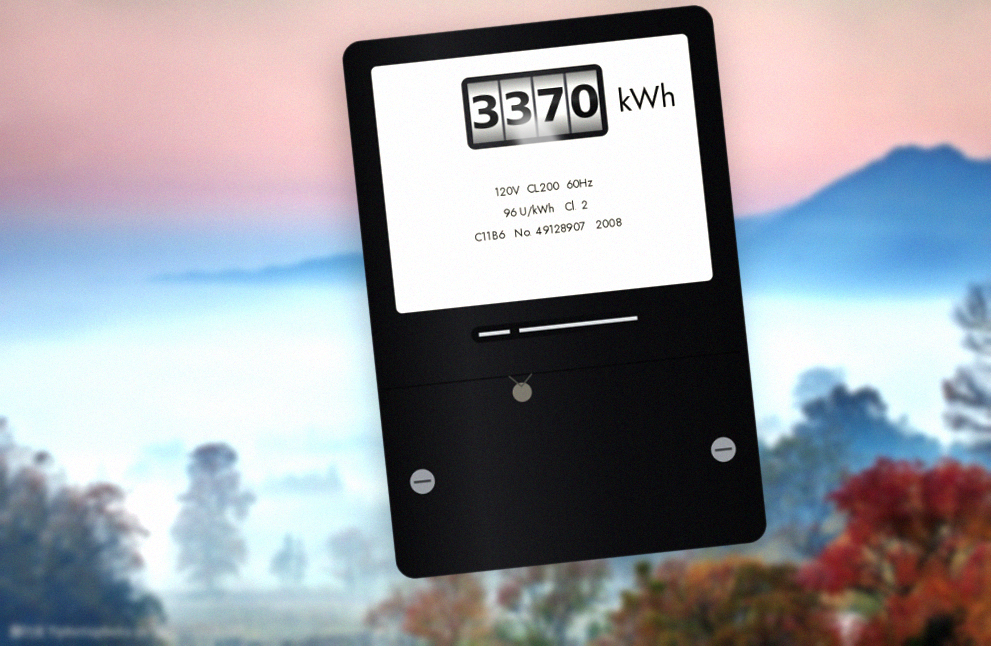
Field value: 3370,kWh
